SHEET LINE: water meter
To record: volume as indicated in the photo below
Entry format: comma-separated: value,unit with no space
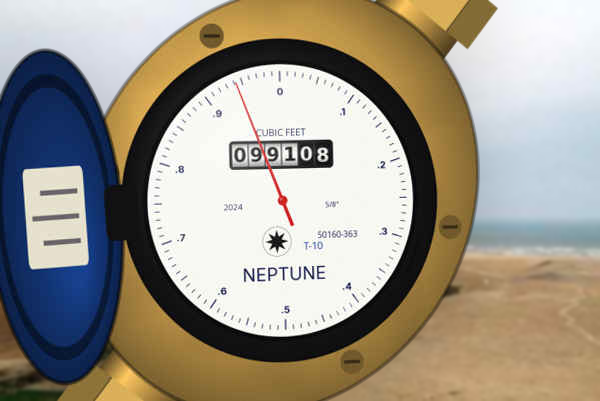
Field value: 99107.94,ft³
